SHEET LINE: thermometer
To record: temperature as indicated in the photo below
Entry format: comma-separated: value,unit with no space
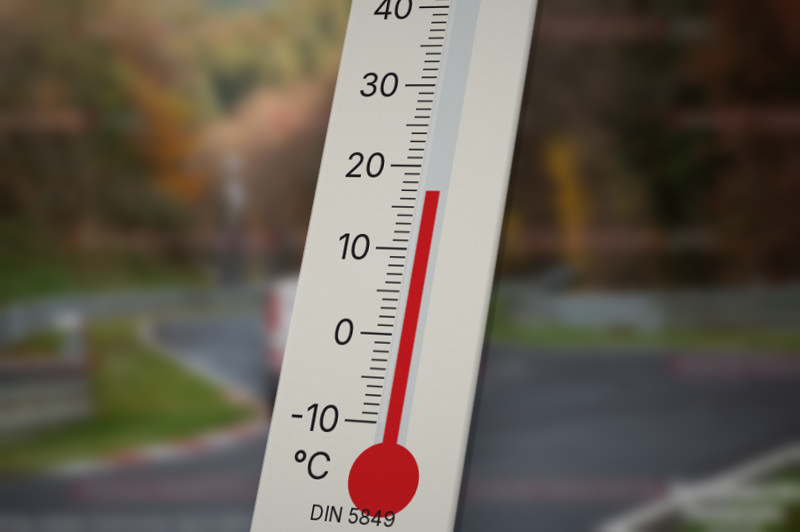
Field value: 17,°C
